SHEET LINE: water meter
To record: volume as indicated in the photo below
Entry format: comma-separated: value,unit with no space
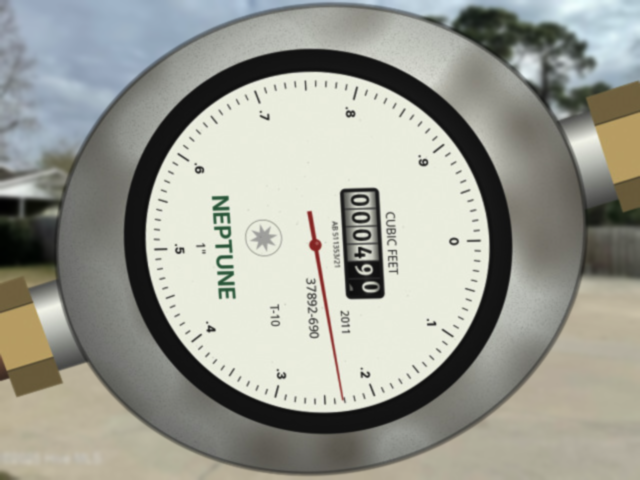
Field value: 490.23,ft³
